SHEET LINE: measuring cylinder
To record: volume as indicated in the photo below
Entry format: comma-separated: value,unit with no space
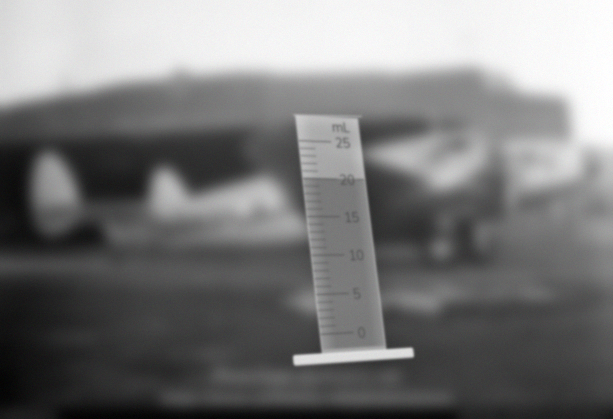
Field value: 20,mL
